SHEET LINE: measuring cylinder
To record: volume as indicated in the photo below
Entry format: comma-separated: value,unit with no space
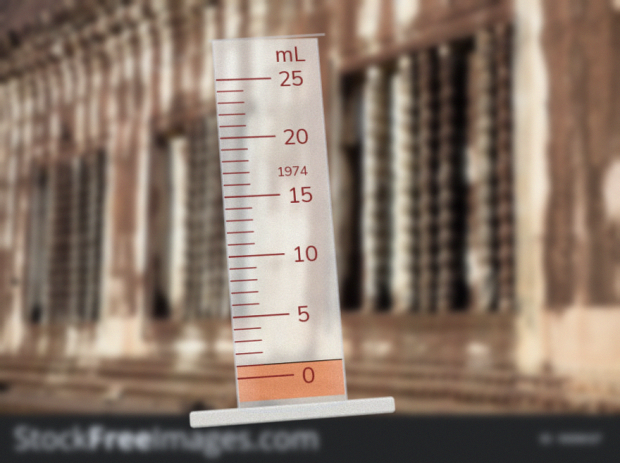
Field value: 1,mL
